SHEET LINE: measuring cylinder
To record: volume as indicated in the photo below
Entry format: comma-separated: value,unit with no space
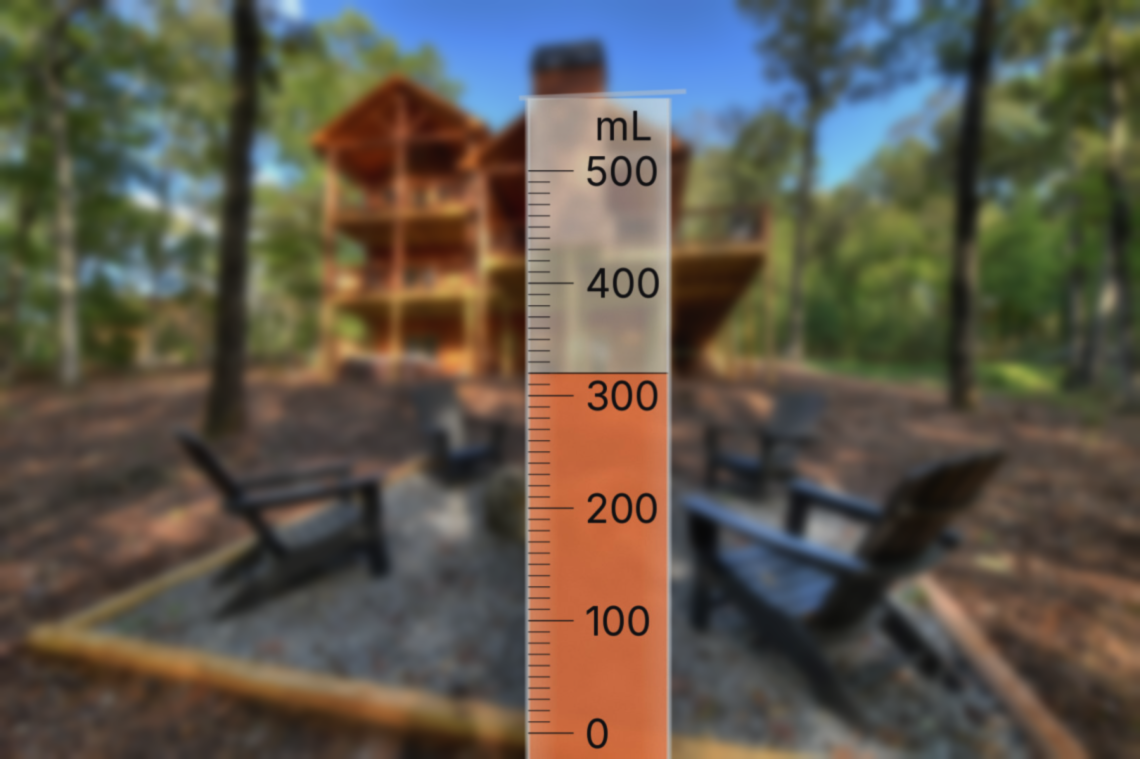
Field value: 320,mL
